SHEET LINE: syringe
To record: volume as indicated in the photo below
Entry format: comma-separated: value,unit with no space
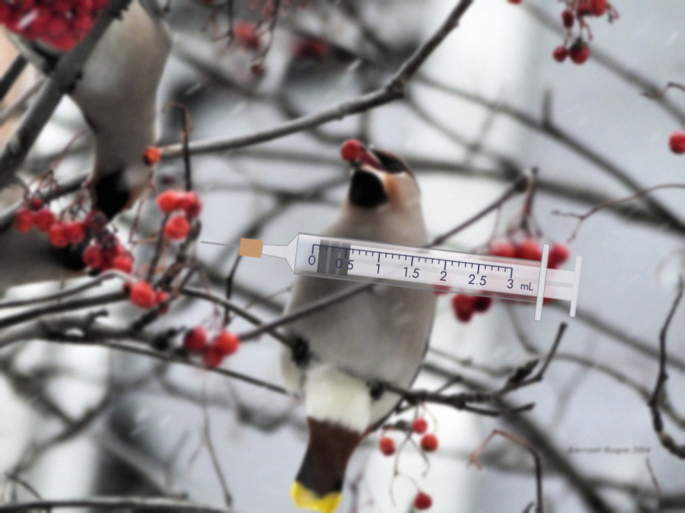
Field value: 0.1,mL
